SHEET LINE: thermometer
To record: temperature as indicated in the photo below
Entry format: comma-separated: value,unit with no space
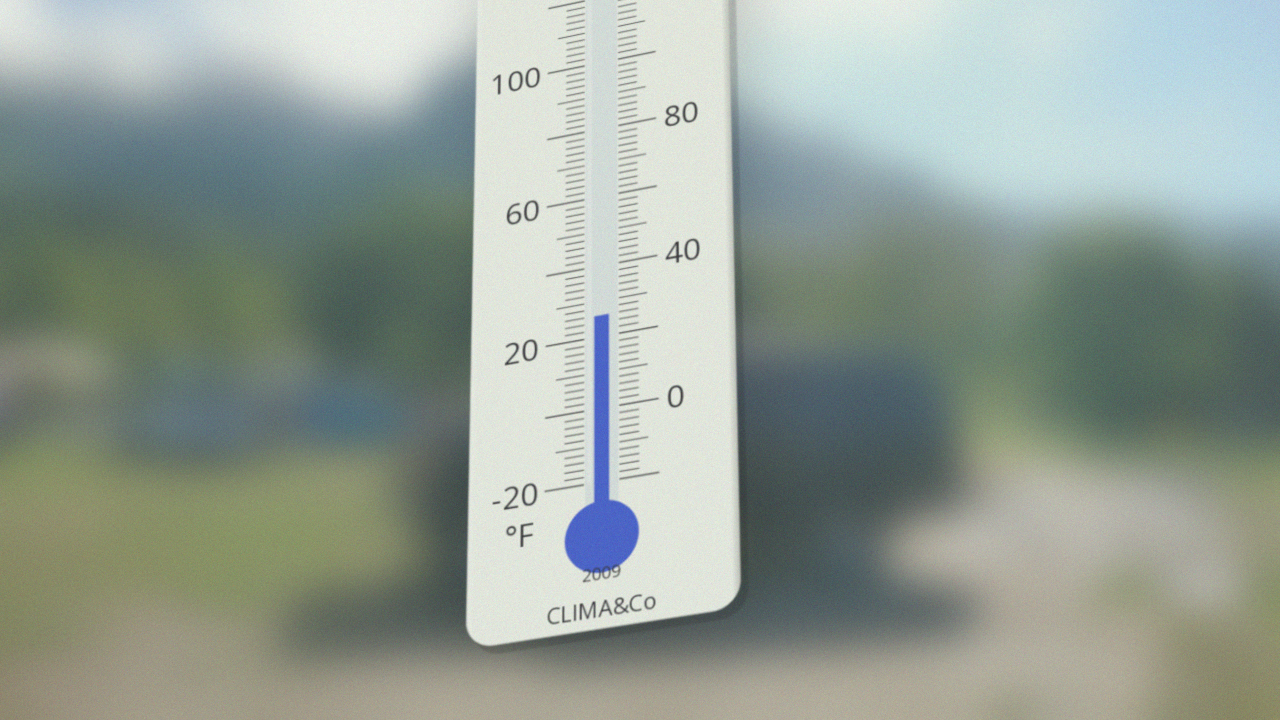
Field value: 26,°F
